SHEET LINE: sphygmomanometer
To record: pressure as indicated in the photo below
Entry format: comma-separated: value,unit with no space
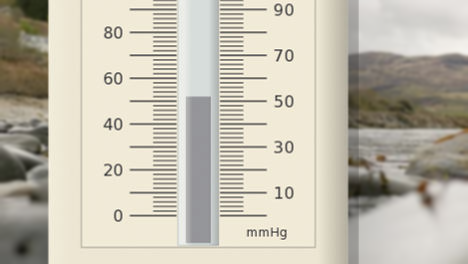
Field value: 52,mmHg
